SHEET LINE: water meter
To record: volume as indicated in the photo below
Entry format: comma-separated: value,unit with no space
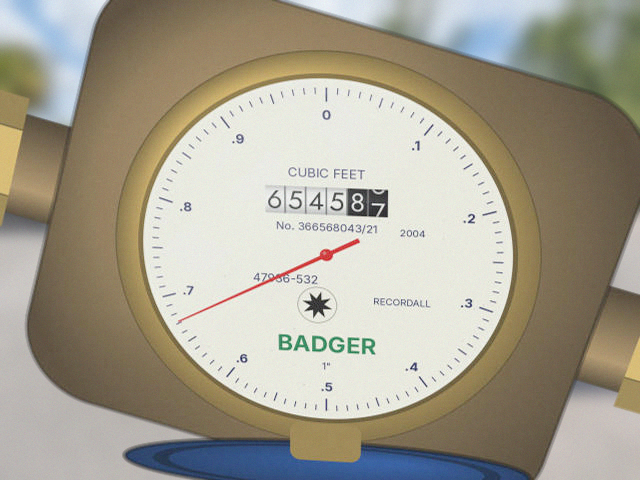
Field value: 654586.67,ft³
